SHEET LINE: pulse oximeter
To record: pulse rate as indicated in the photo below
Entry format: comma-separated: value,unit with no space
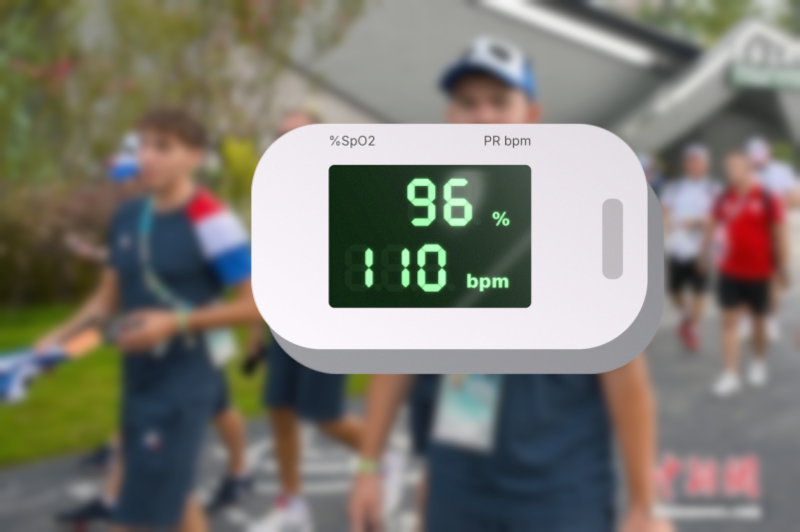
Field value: 110,bpm
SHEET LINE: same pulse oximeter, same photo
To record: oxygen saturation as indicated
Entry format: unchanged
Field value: 96,%
